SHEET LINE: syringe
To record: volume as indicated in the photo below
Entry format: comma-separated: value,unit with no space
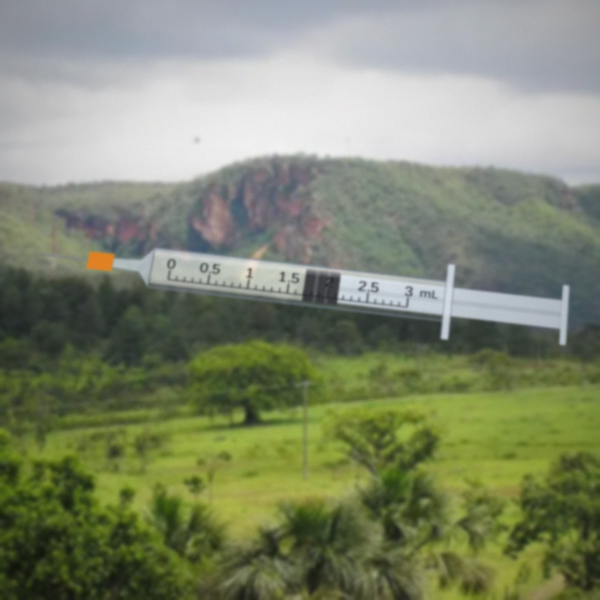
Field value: 1.7,mL
